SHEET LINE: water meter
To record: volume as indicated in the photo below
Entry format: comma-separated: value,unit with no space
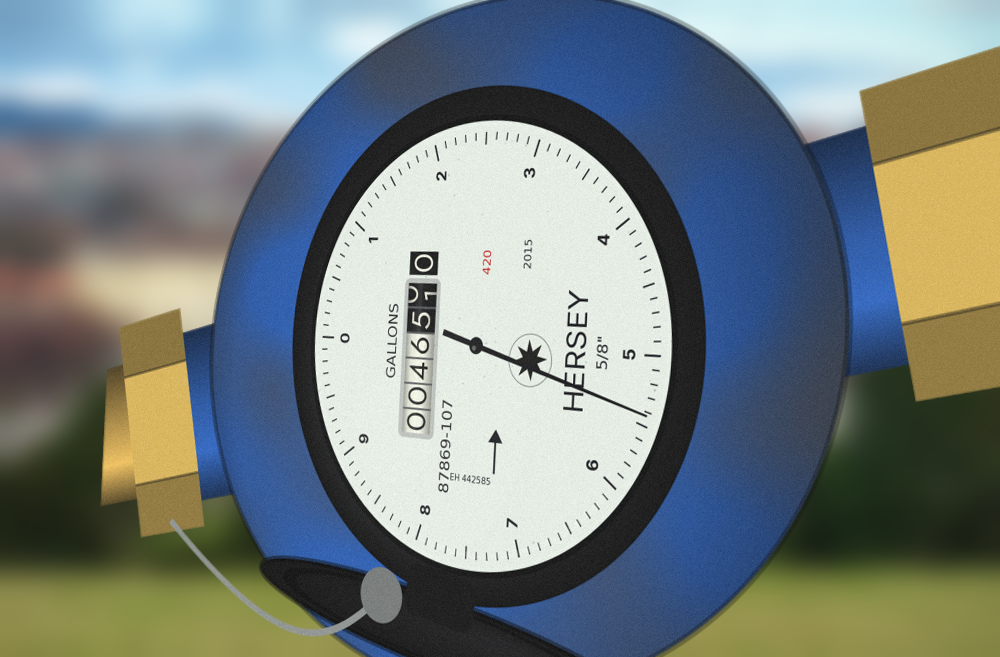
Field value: 46505.4,gal
